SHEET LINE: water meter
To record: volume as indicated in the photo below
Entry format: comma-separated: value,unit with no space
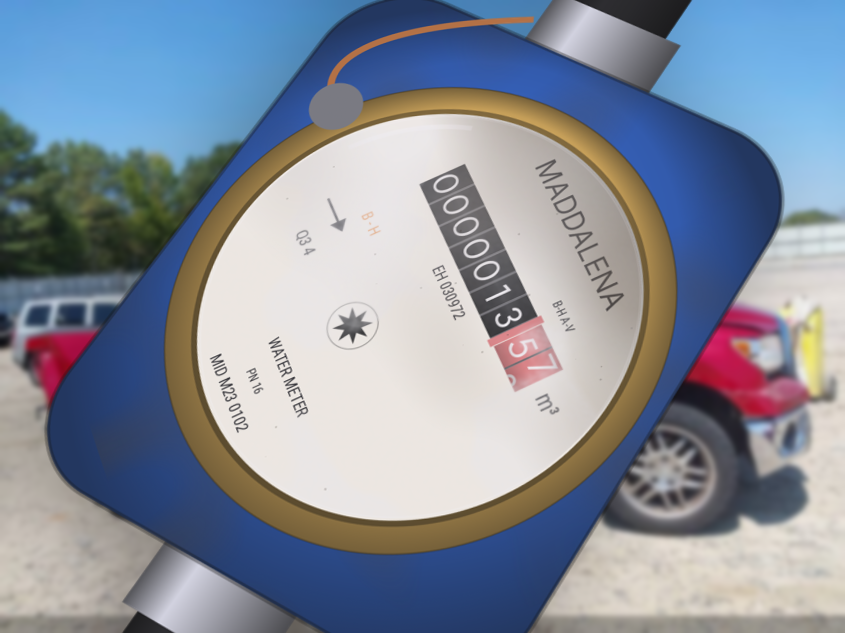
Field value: 13.57,m³
